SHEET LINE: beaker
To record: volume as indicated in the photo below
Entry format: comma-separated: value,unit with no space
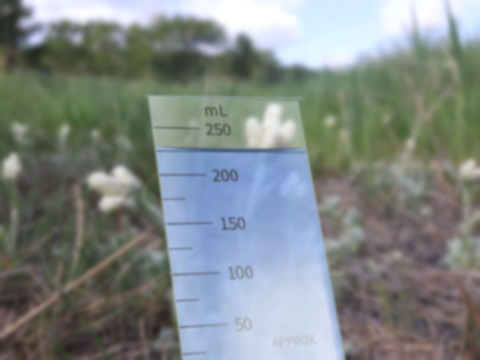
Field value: 225,mL
